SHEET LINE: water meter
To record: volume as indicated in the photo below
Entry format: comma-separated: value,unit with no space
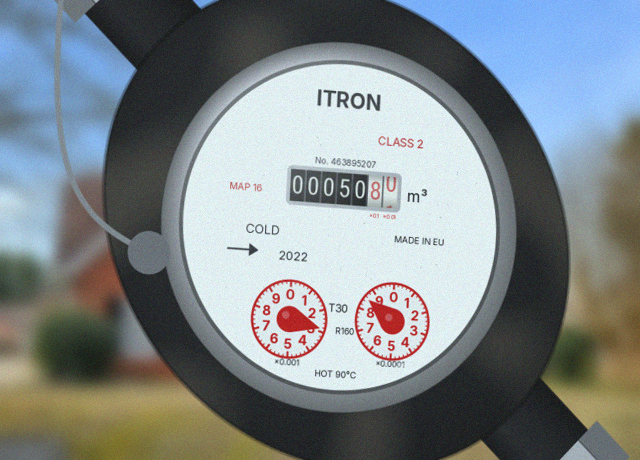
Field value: 50.8028,m³
